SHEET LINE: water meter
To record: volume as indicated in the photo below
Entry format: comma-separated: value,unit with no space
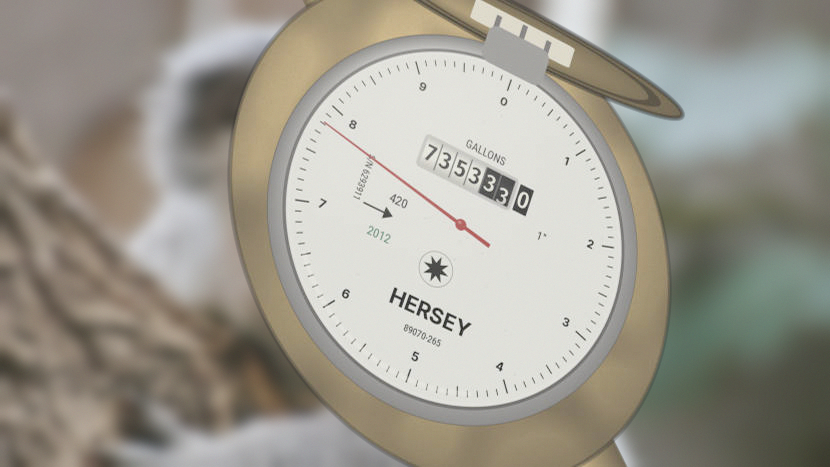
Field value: 7353327.8,gal
